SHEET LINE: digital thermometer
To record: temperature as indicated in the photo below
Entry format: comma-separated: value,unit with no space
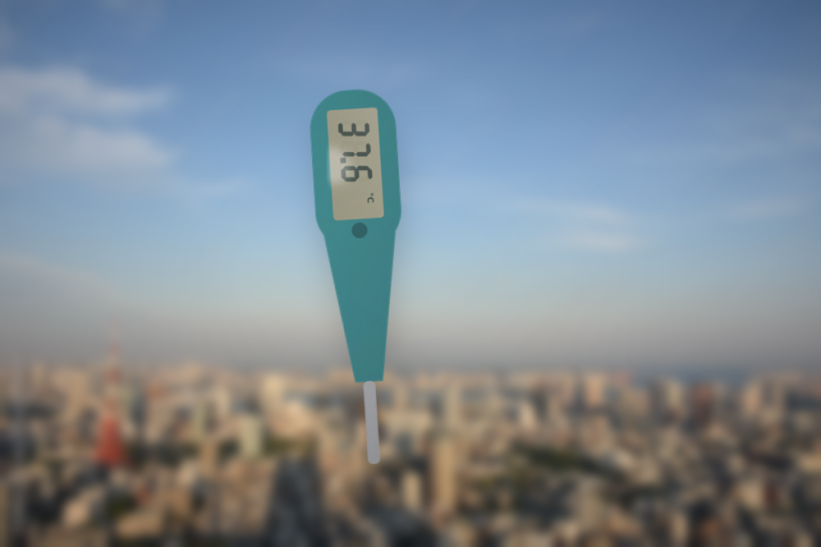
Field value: 37.6,°C
